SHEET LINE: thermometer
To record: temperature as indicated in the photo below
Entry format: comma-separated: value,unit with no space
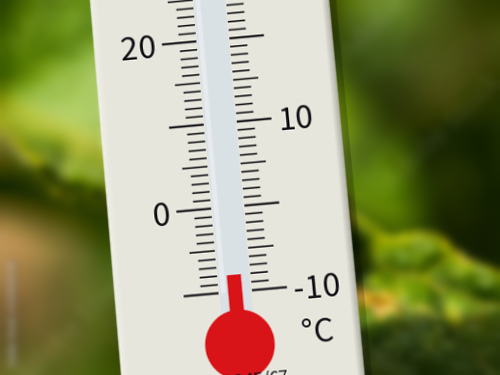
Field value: -8,°C
